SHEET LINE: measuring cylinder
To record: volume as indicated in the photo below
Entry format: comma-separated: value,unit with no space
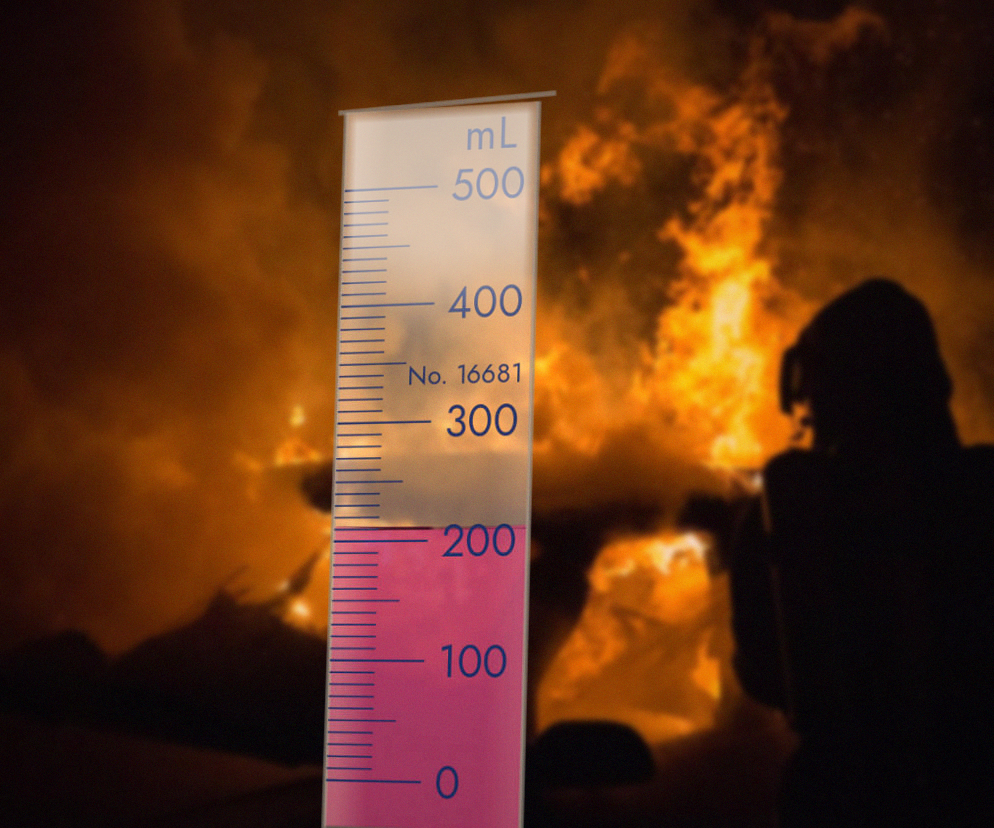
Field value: 210,mL
